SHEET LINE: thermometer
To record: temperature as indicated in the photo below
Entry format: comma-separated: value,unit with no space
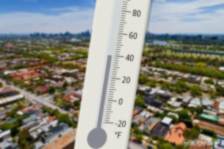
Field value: 40,°F
